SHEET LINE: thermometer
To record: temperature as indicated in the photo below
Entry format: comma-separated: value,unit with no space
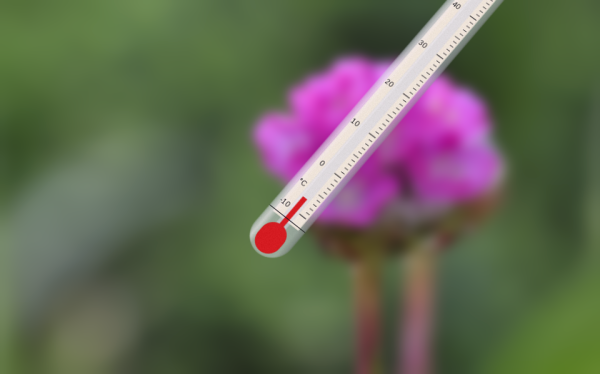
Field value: -7,°C
